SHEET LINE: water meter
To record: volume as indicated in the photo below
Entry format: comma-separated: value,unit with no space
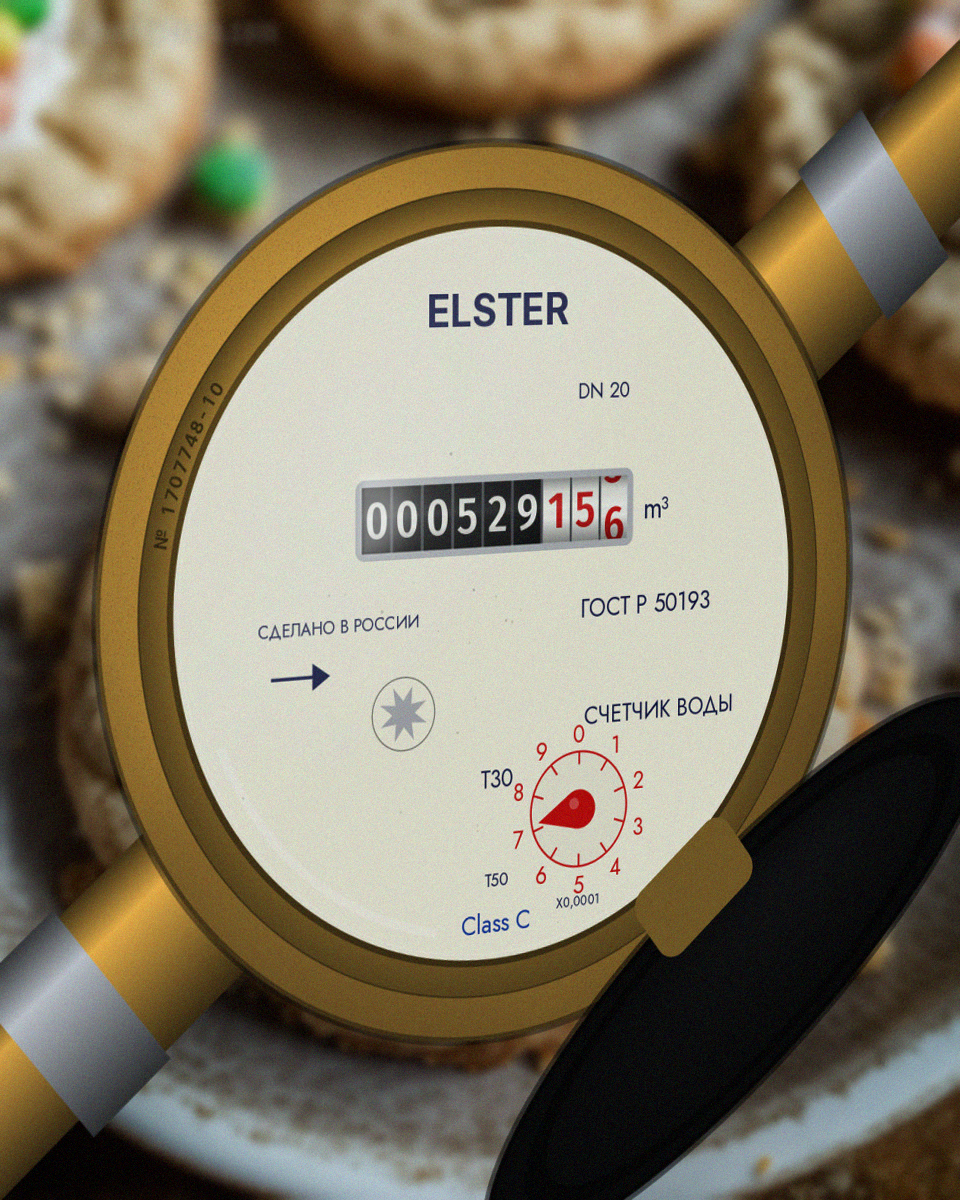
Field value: 529.1557,m³
